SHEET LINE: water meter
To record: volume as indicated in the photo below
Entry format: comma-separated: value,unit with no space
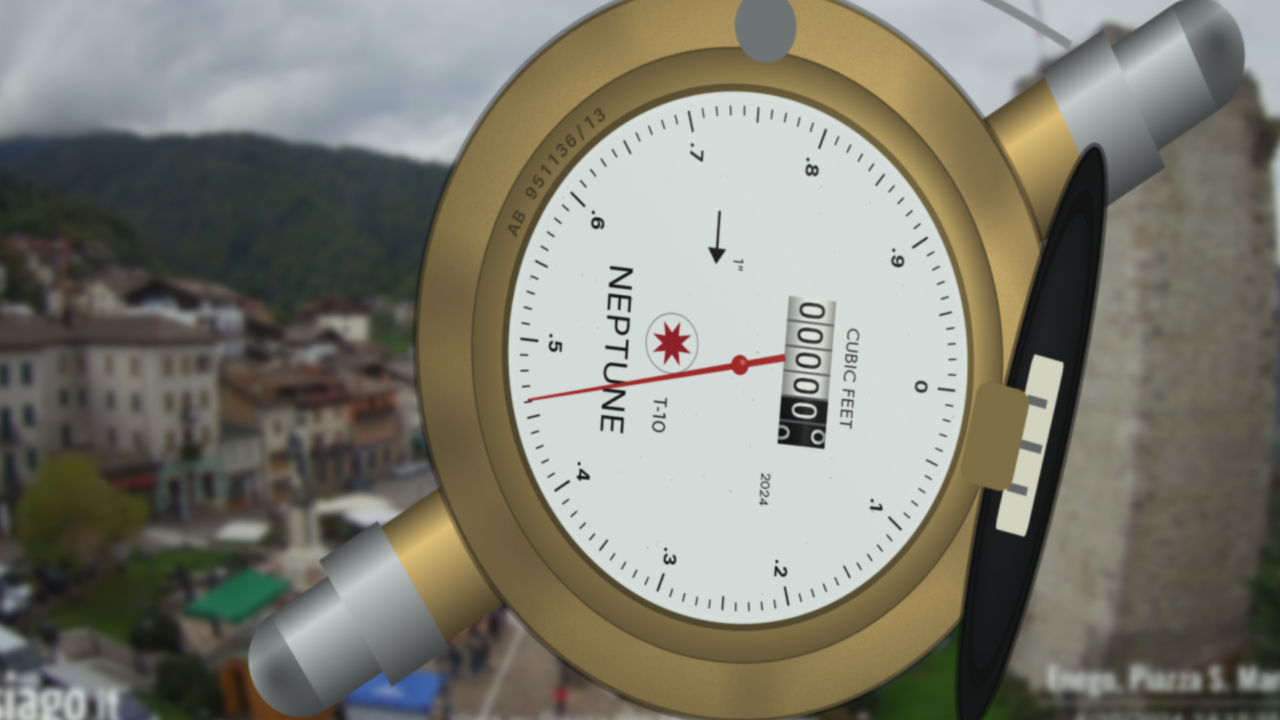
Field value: 8.46,ft³
